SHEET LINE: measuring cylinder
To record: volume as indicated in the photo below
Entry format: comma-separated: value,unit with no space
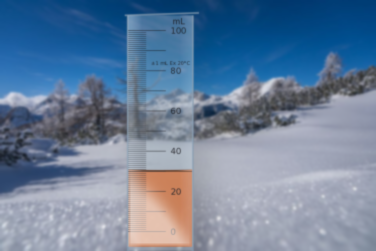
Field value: 30,mL
